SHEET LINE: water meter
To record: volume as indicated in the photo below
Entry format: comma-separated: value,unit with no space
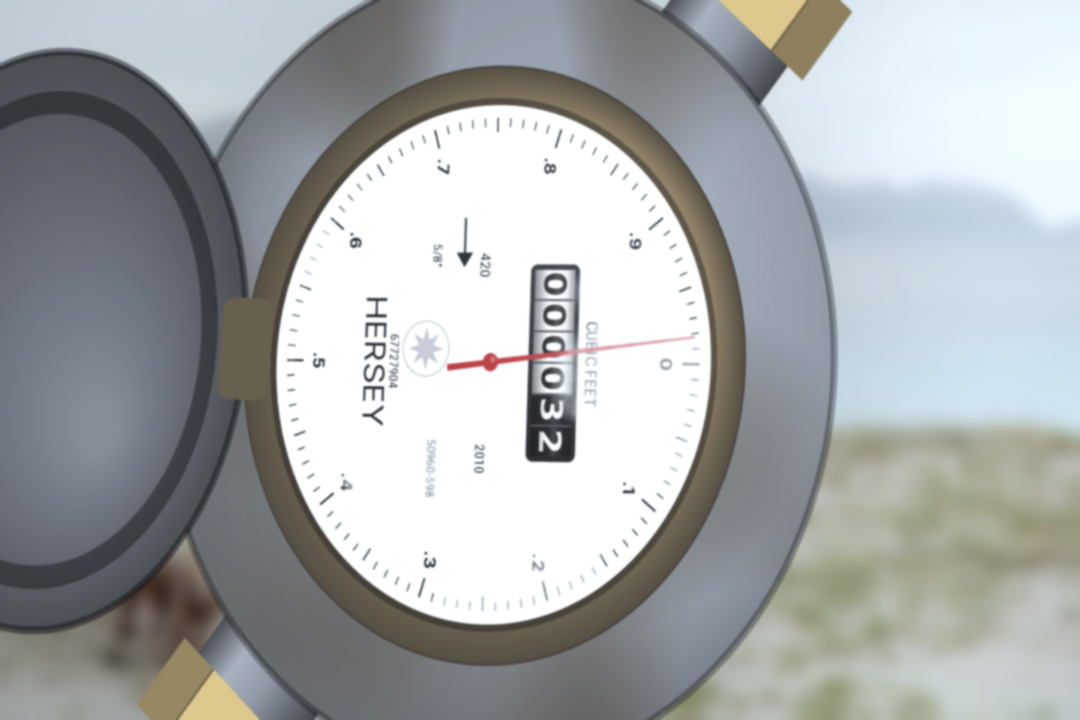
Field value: 31.98,ft³
